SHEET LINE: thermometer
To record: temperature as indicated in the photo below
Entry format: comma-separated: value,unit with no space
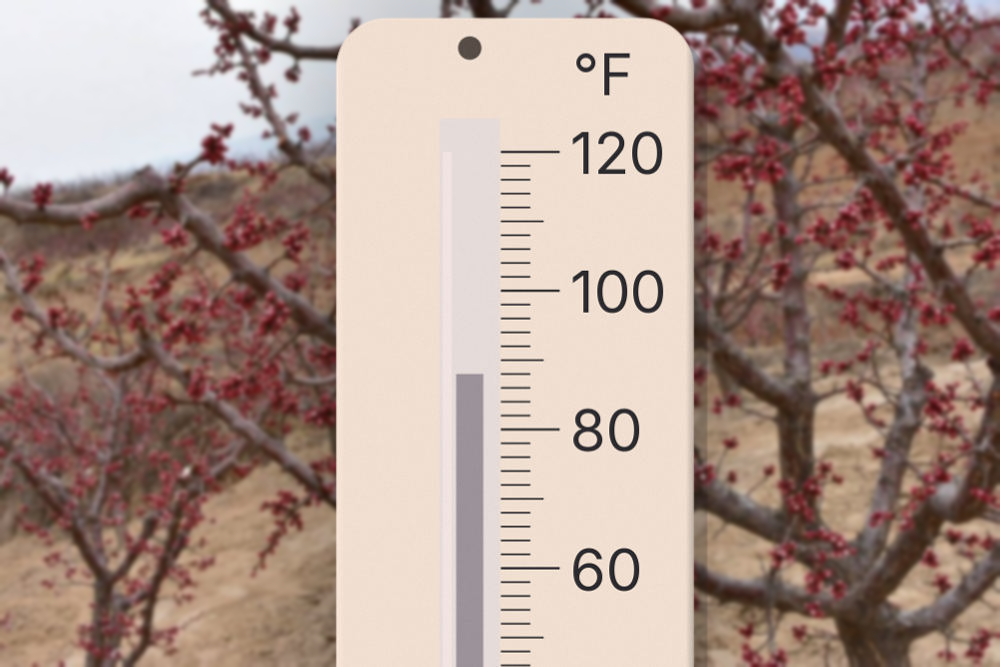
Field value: 88,°F
